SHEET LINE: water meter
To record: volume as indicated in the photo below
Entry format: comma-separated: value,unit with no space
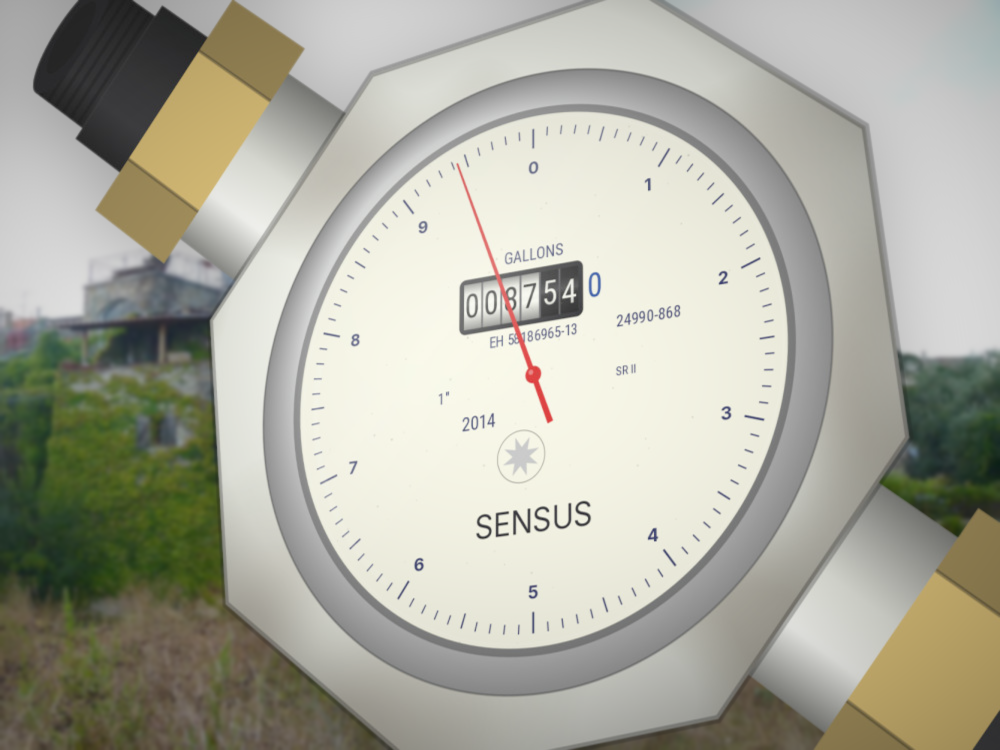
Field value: 87539.4,gal
